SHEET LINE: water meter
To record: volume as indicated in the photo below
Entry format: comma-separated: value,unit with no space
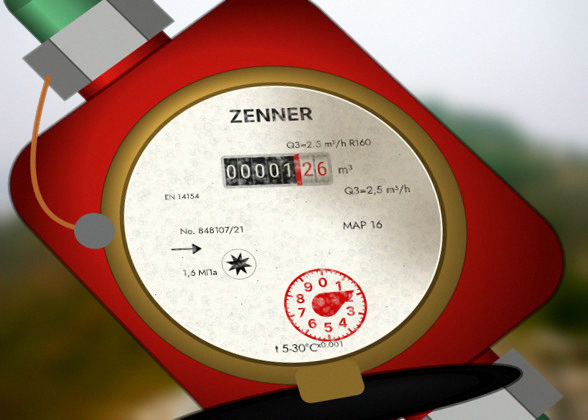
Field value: 1.261,m³
